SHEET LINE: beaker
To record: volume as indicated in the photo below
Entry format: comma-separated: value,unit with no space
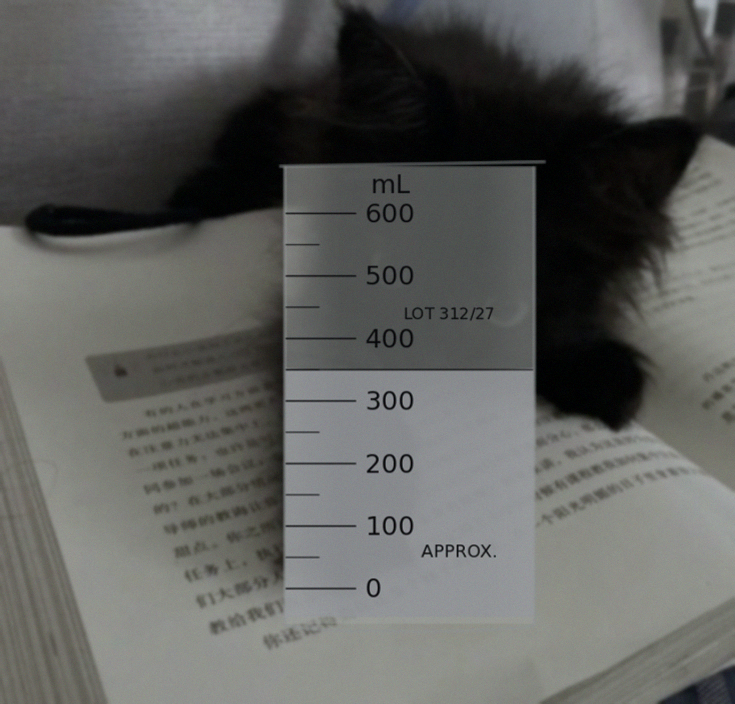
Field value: 350,mL
